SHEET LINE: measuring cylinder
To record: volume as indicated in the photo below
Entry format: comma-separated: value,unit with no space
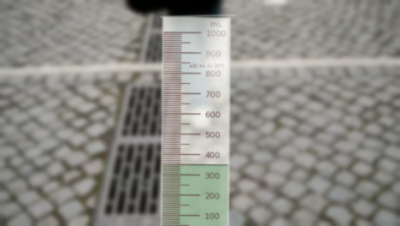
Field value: 350,mL
